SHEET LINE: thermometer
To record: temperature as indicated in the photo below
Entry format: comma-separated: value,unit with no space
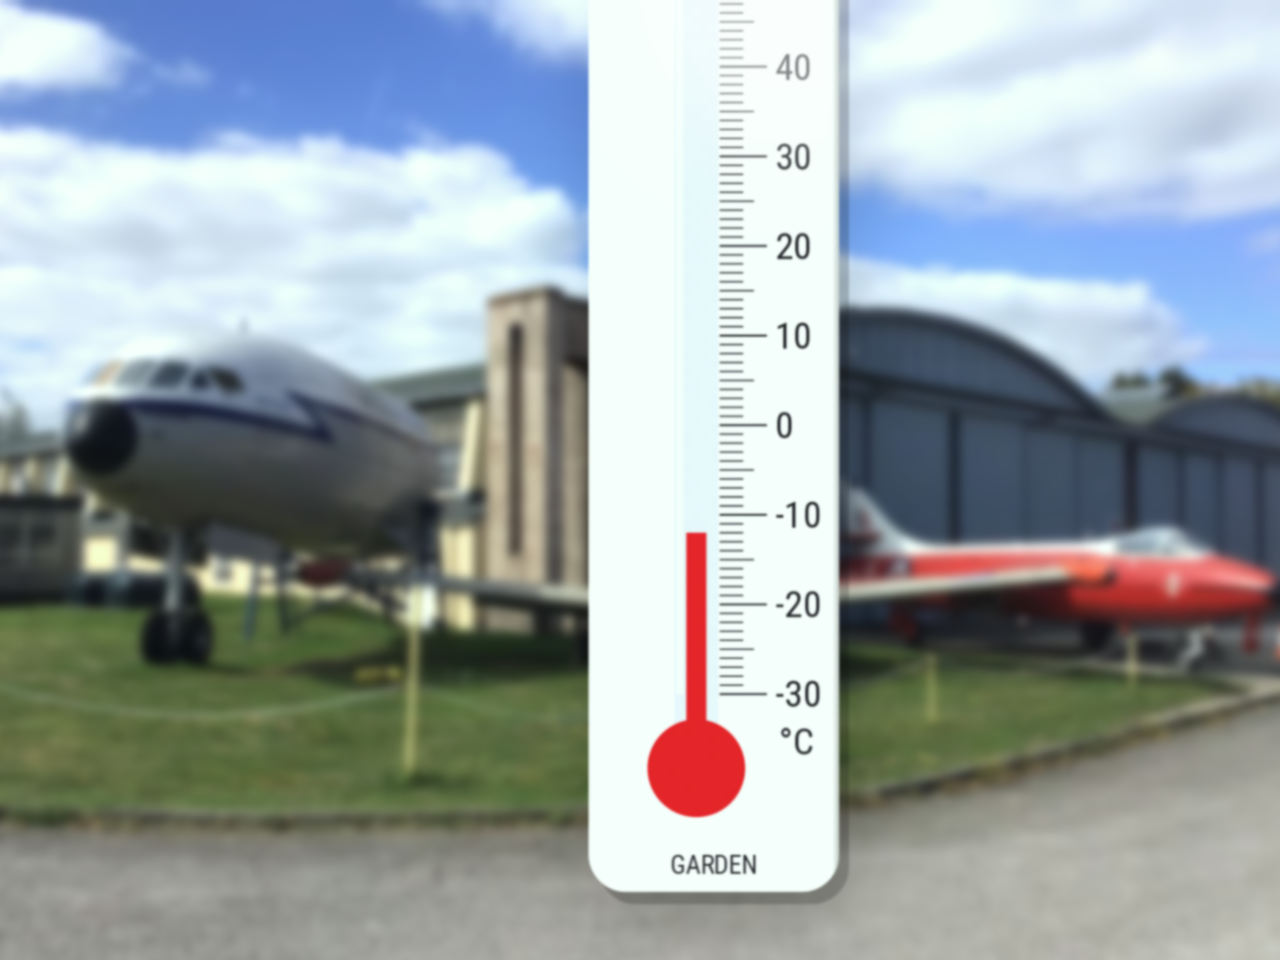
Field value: -12,°C
